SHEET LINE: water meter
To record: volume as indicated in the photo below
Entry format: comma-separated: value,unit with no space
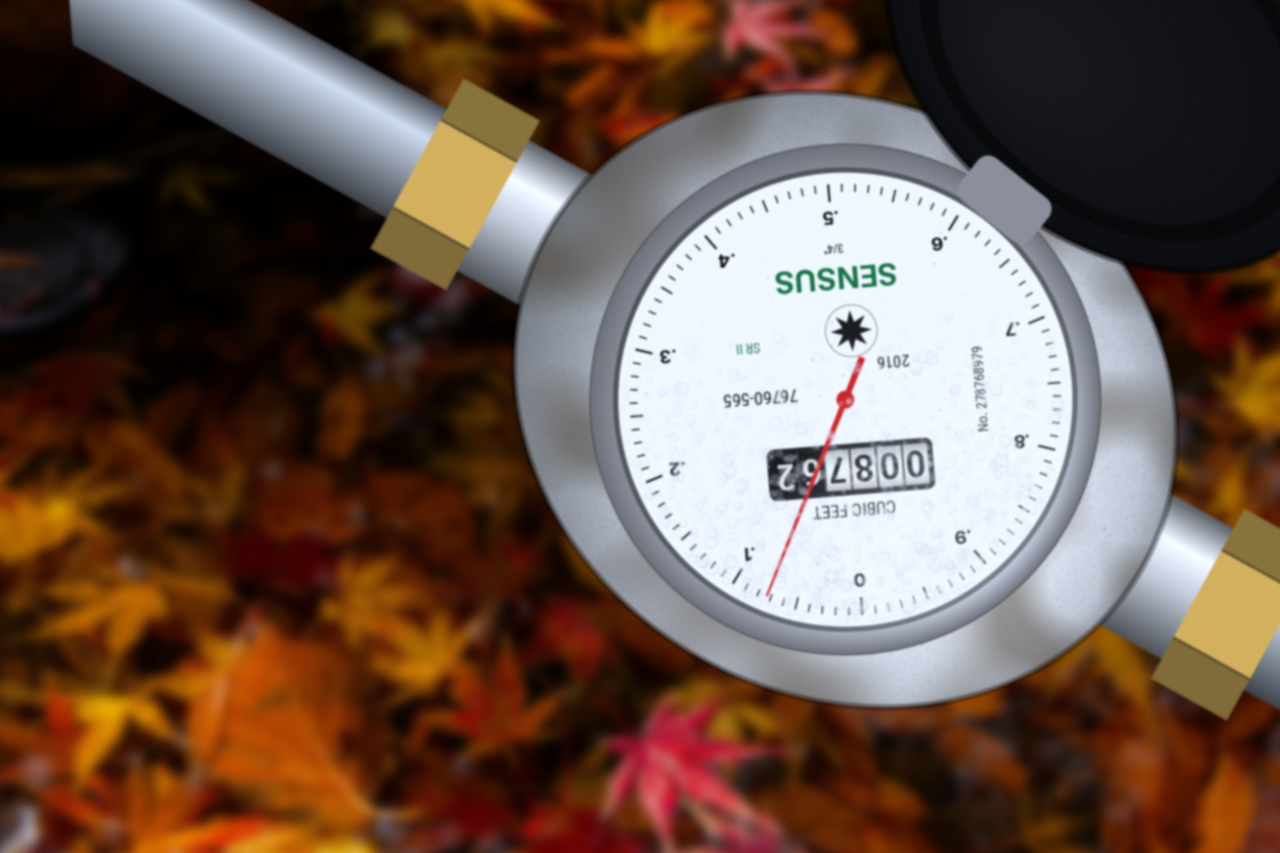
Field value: 8762.07,ft³
